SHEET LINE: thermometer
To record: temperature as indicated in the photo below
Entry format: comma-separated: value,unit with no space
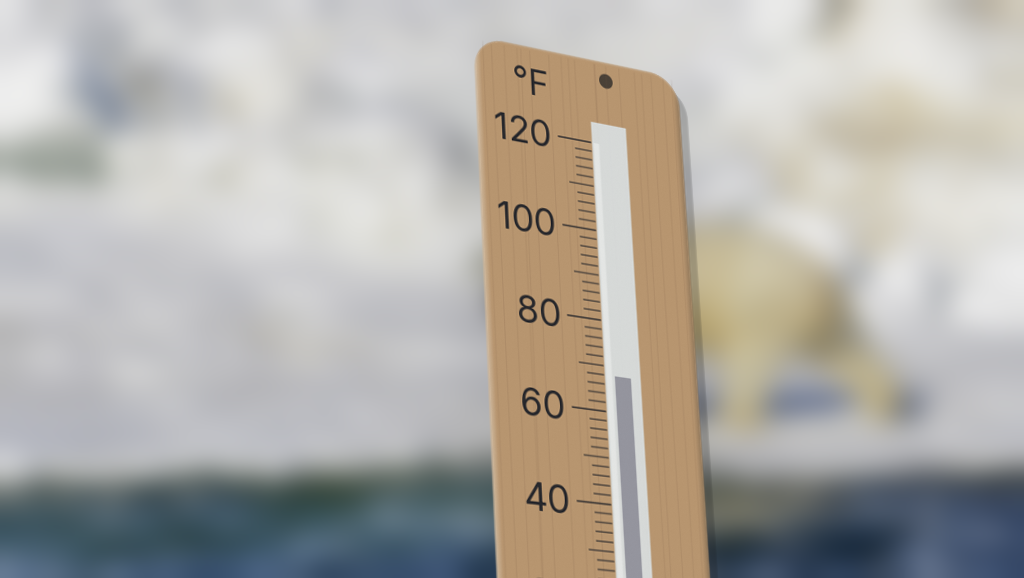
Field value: 68,°F
